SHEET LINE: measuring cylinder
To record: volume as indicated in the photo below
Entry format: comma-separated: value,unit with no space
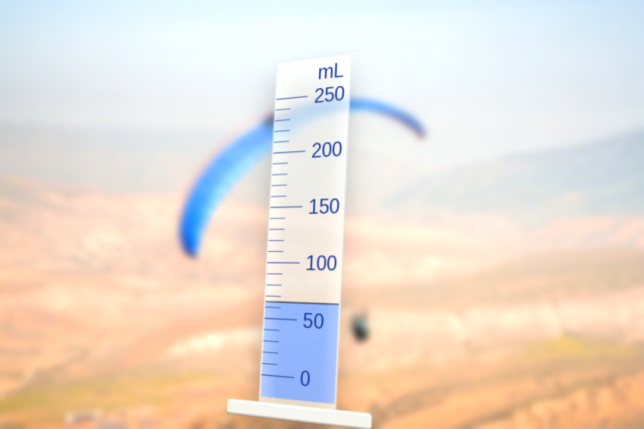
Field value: 65,mL
